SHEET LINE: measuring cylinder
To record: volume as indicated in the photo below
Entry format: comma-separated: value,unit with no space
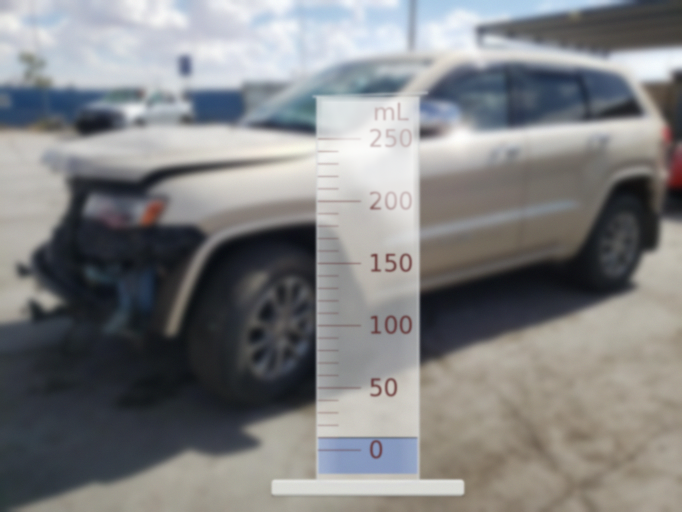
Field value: 10,mL
